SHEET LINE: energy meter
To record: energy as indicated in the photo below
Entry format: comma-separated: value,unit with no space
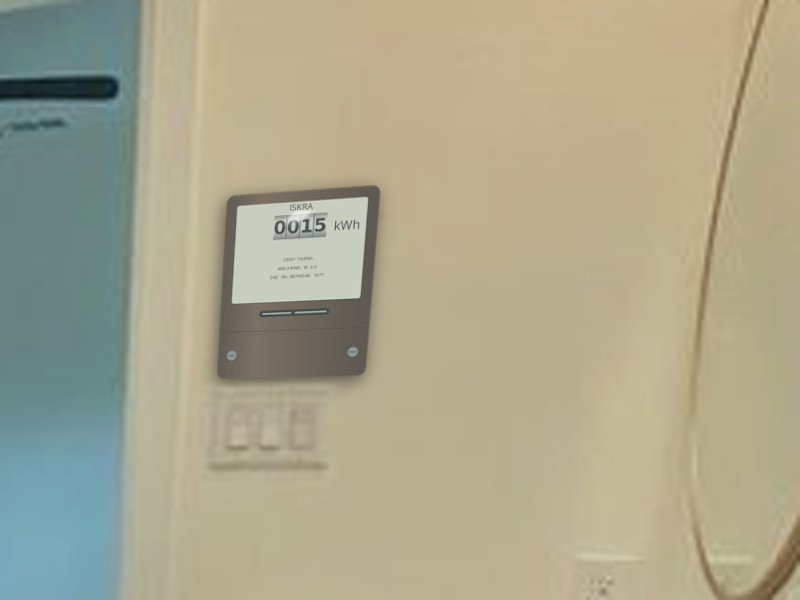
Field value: 15,kWh
